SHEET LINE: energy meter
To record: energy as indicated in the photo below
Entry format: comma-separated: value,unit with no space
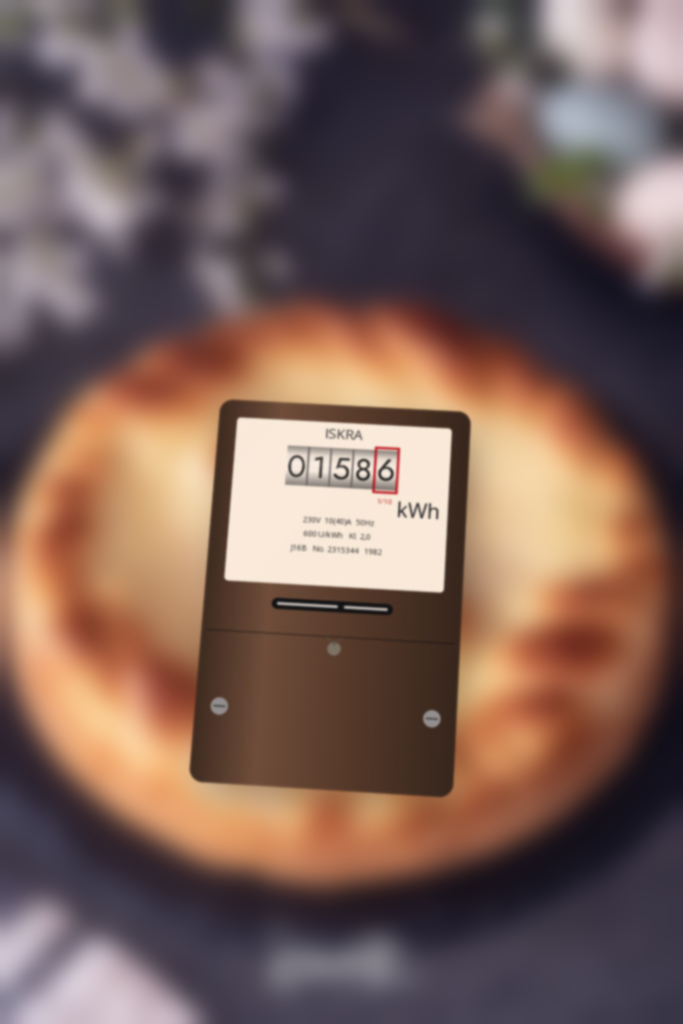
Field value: 158.6,kWh
